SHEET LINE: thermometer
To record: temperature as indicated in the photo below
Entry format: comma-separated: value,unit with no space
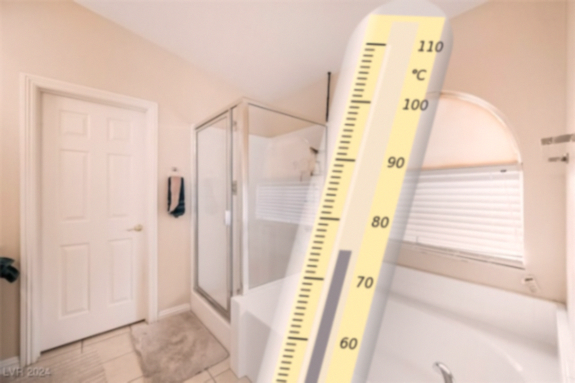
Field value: 75,°C
